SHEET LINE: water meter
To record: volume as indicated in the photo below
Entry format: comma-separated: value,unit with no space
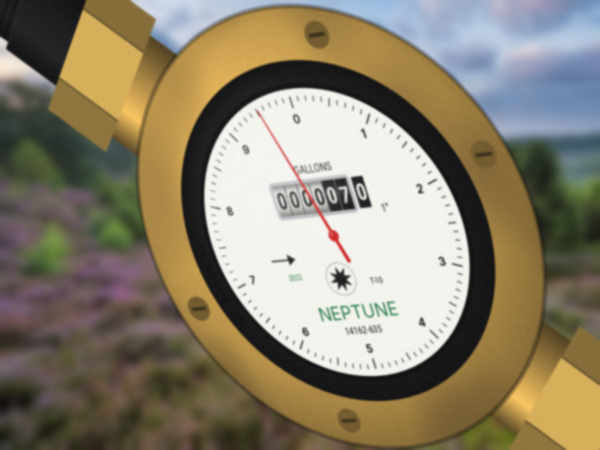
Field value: 69.5,gal
